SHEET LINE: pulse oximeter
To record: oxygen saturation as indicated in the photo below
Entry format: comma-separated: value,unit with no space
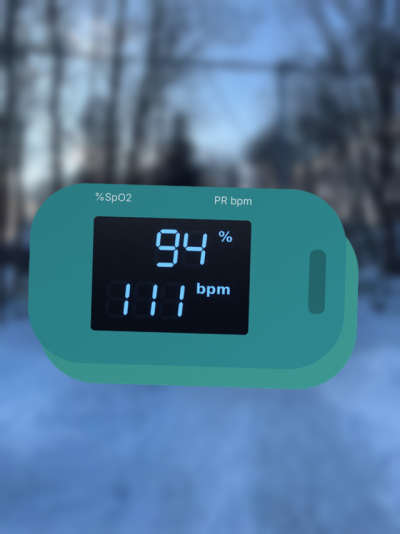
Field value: 94,%
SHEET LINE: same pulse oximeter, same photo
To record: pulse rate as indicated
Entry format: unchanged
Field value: 111,bpm
